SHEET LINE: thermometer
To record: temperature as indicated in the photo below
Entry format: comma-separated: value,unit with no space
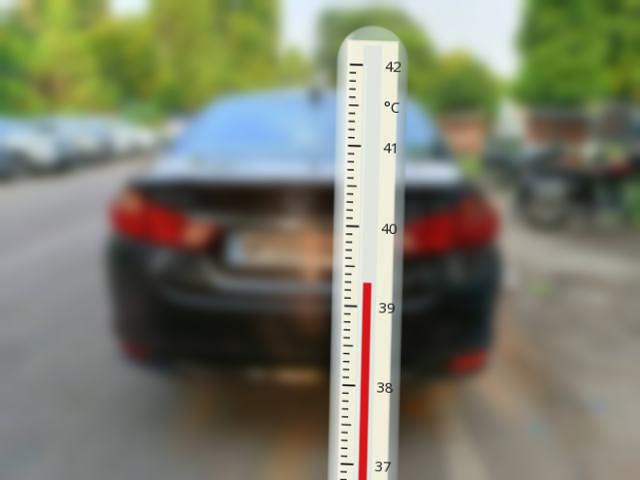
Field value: 39.3,°C
